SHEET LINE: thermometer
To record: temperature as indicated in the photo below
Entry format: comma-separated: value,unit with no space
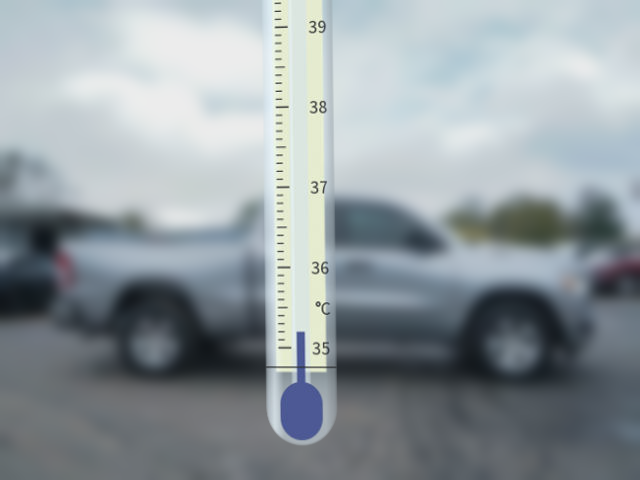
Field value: 35.2,°C
